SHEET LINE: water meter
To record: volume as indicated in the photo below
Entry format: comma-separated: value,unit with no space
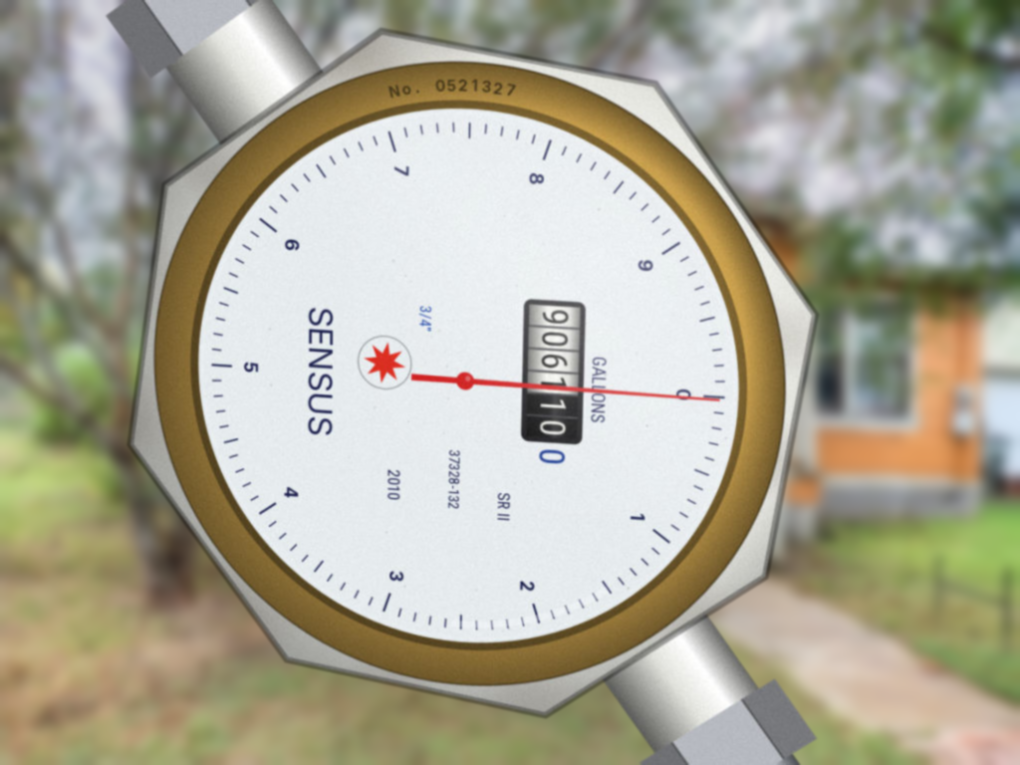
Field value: 9061100.0,gal
